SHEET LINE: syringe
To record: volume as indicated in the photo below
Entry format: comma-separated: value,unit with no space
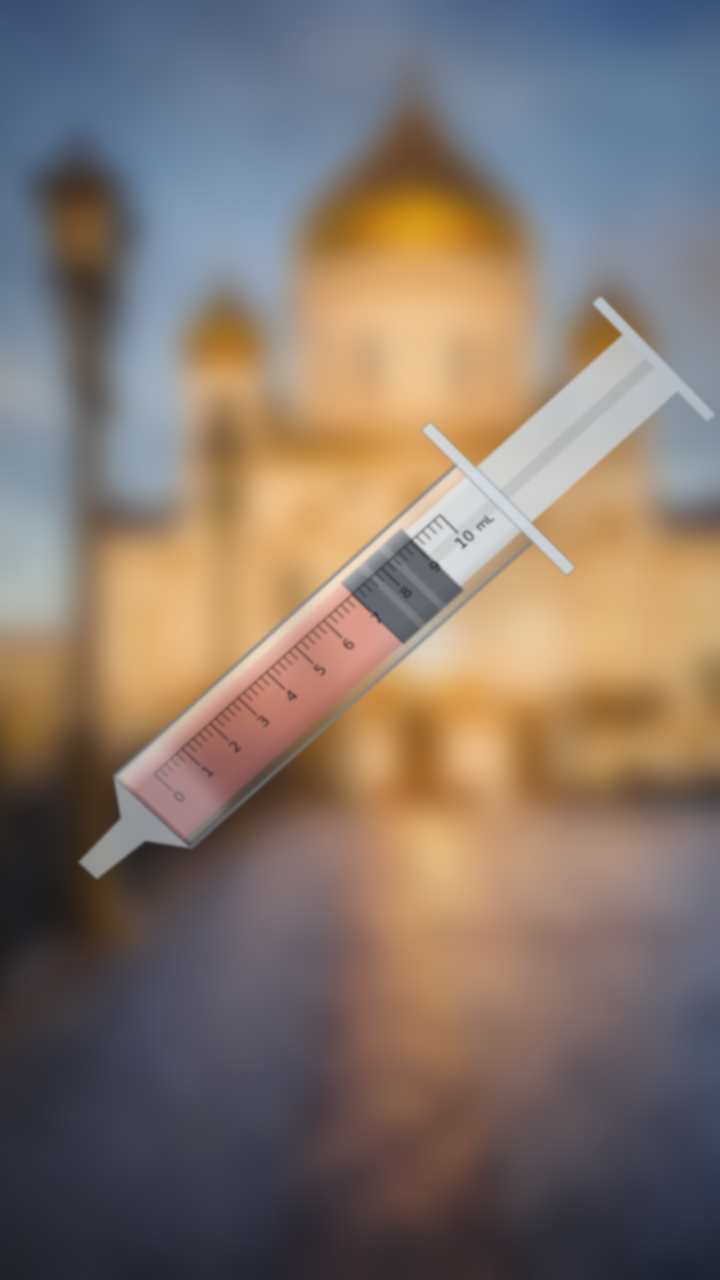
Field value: 7,mL
